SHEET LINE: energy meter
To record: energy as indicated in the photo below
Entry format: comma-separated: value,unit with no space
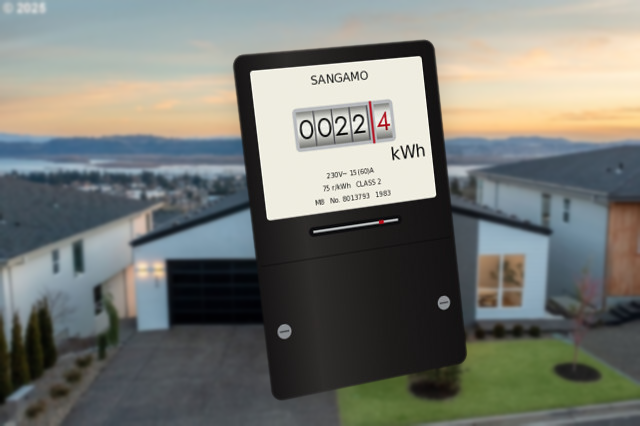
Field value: 22.4,kWh
